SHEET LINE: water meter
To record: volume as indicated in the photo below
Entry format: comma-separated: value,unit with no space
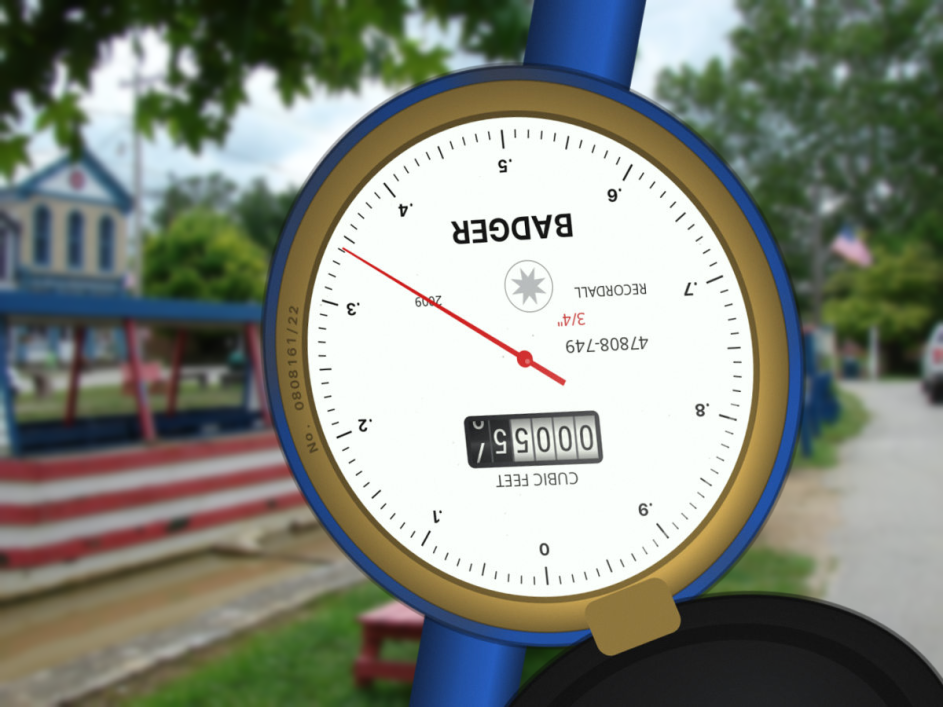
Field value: 557.34,ft³
